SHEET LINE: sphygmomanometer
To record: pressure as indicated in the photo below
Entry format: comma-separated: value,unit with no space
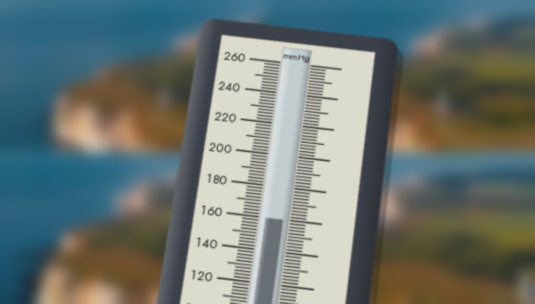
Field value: 160,mmHg
